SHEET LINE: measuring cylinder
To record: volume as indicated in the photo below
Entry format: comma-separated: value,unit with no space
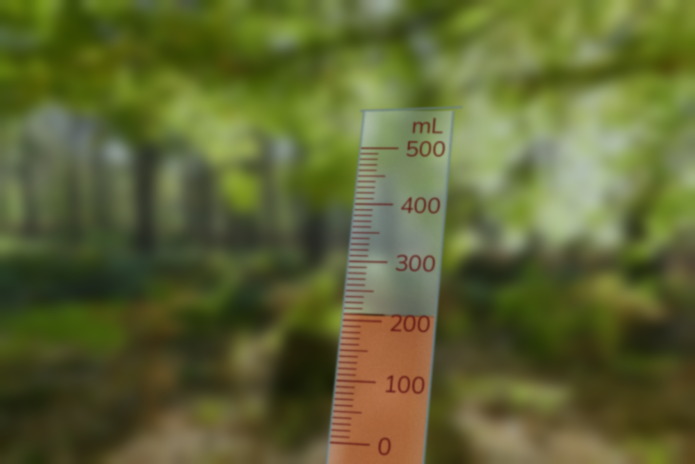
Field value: 210,mL
